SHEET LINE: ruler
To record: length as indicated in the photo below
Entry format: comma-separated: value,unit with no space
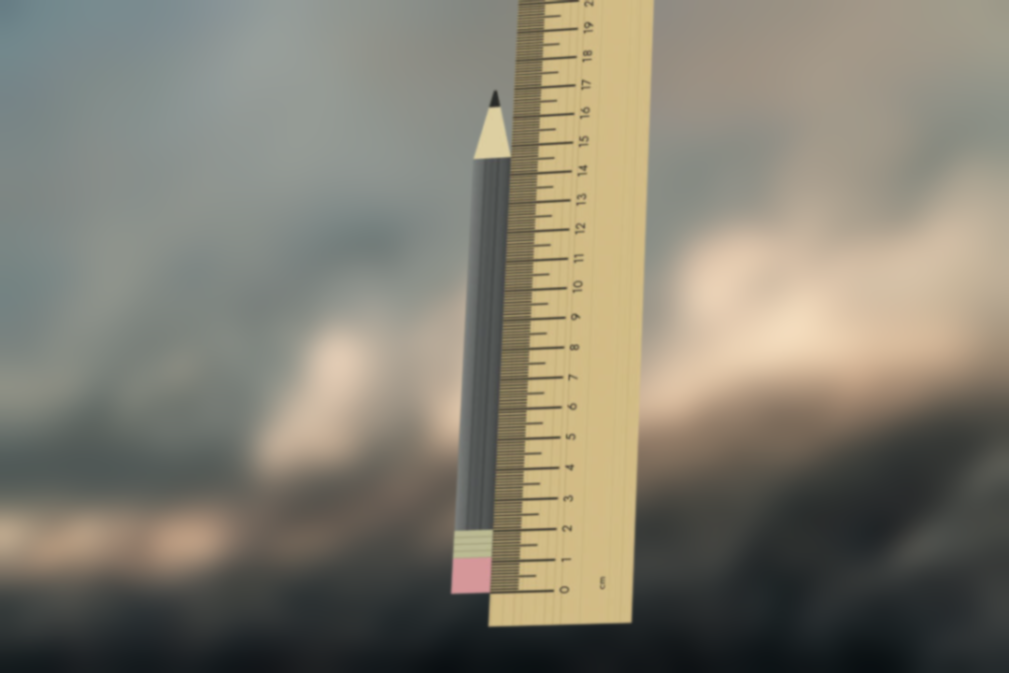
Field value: 17,cm
